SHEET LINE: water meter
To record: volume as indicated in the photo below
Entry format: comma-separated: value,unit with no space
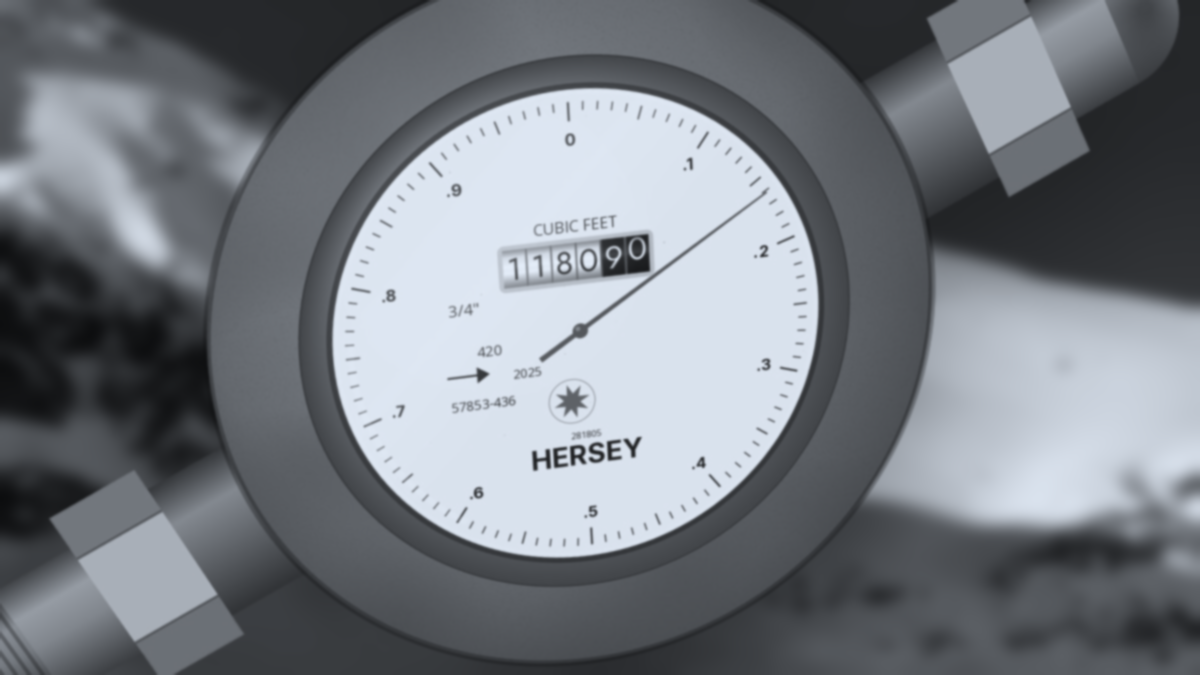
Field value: 118090.16,ft³
